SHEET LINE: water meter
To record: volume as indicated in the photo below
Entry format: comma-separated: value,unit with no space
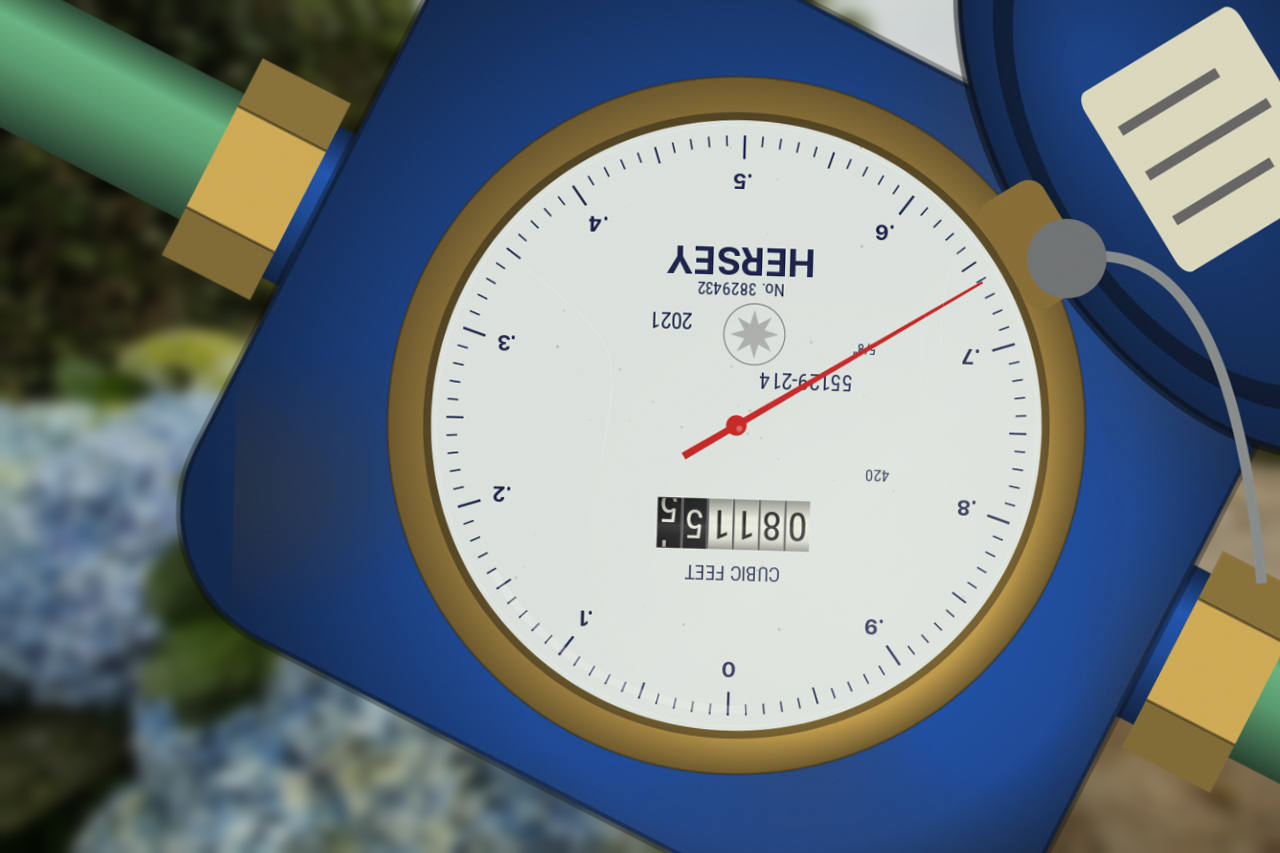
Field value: 81154.66,ft³
